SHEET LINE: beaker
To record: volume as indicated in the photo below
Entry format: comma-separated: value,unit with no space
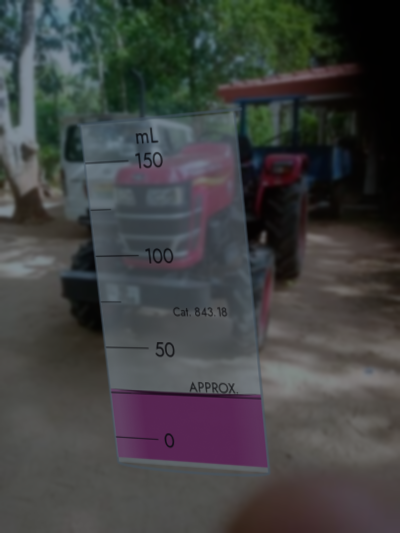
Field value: 25,mL
